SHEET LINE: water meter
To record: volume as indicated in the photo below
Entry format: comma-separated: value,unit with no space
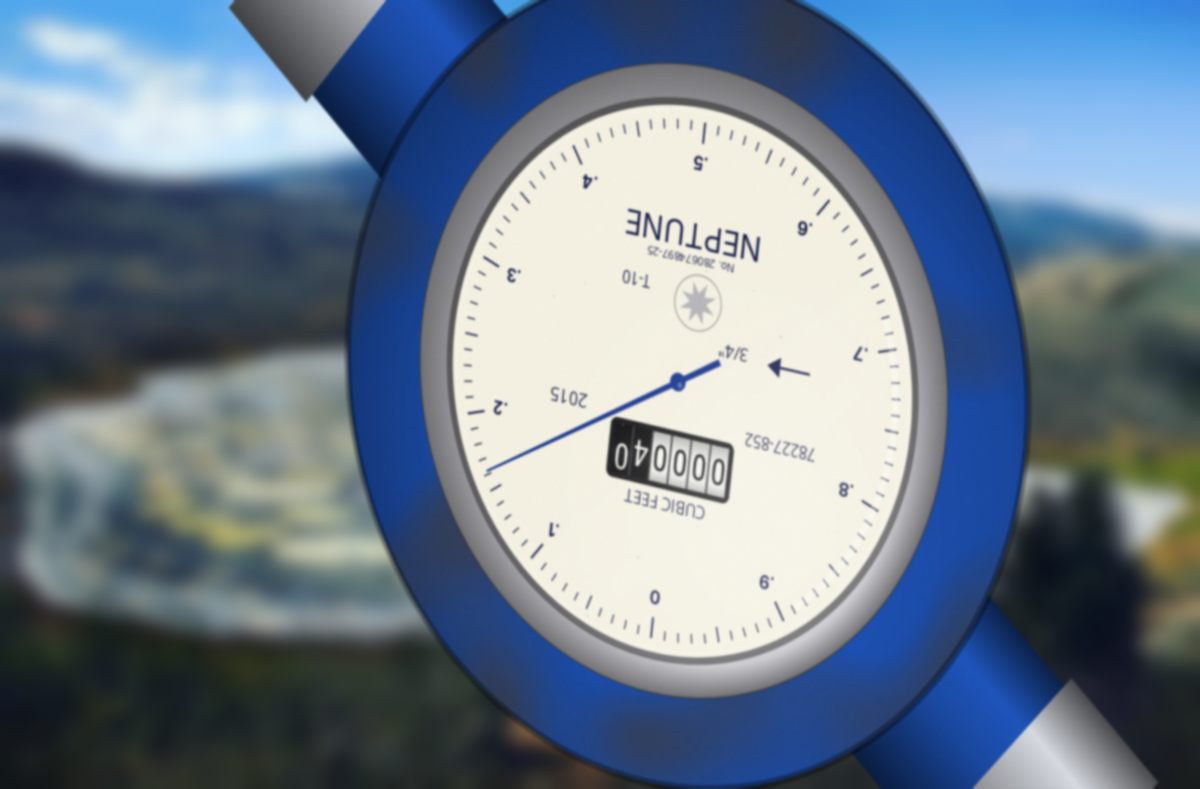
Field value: 40.16,ft³
